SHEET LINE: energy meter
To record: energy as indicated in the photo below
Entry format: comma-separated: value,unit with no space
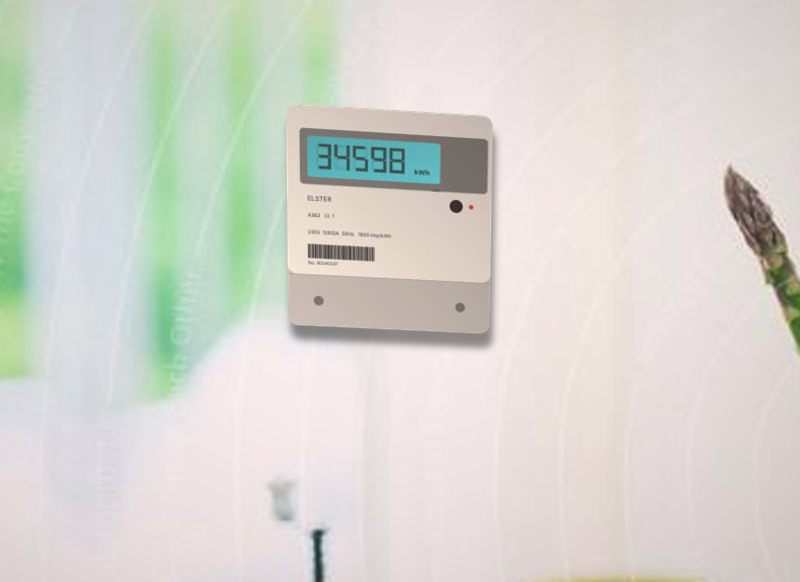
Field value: 34598,kWh
